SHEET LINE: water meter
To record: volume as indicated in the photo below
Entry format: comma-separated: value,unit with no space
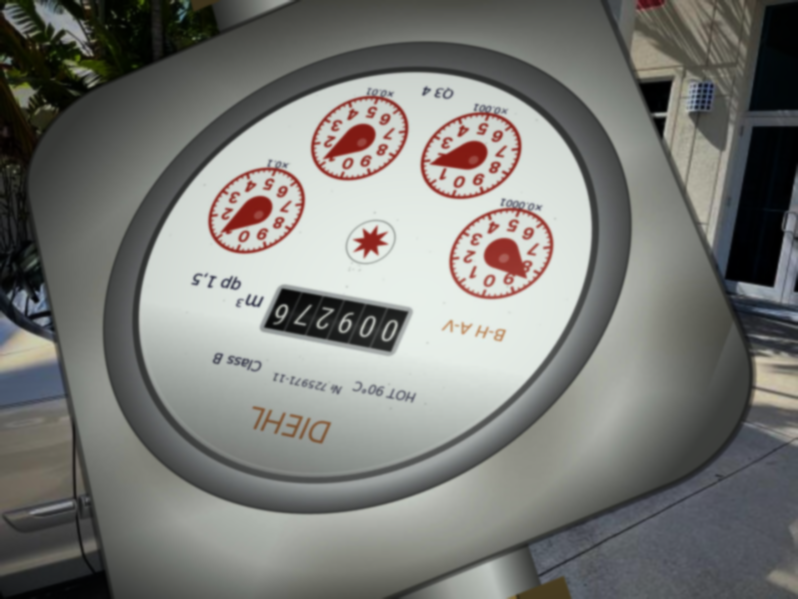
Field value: 9276.1118,m³
